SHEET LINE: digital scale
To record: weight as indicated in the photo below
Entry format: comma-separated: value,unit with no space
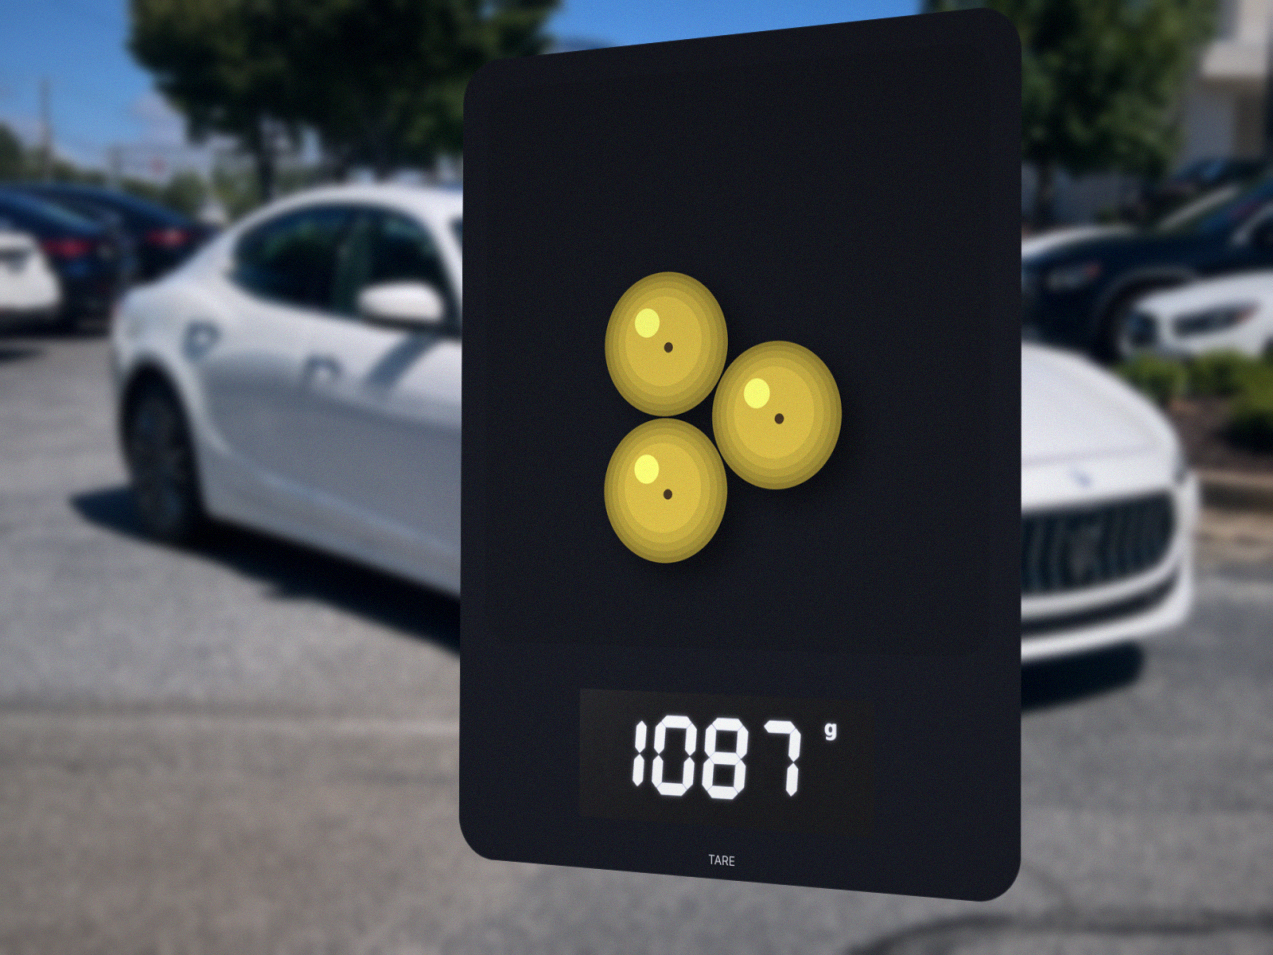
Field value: 1087,g
